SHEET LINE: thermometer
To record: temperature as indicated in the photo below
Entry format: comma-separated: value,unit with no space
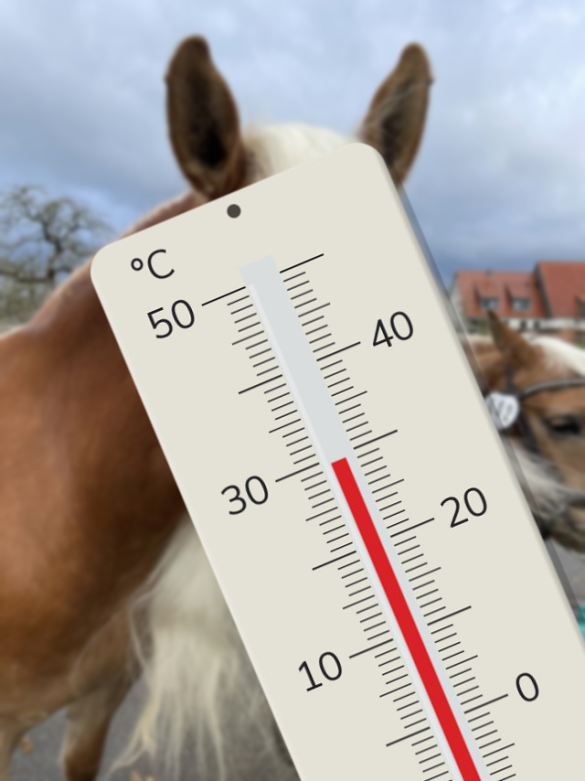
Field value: 29.5,°C
